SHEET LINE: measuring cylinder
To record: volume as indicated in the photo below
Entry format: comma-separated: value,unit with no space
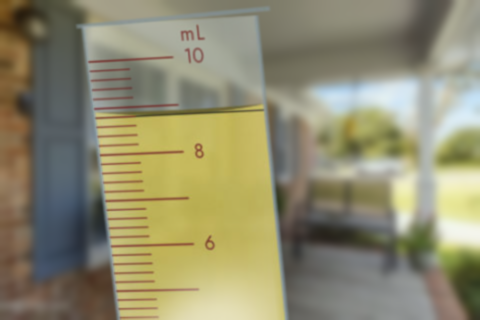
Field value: 8.8,mL
